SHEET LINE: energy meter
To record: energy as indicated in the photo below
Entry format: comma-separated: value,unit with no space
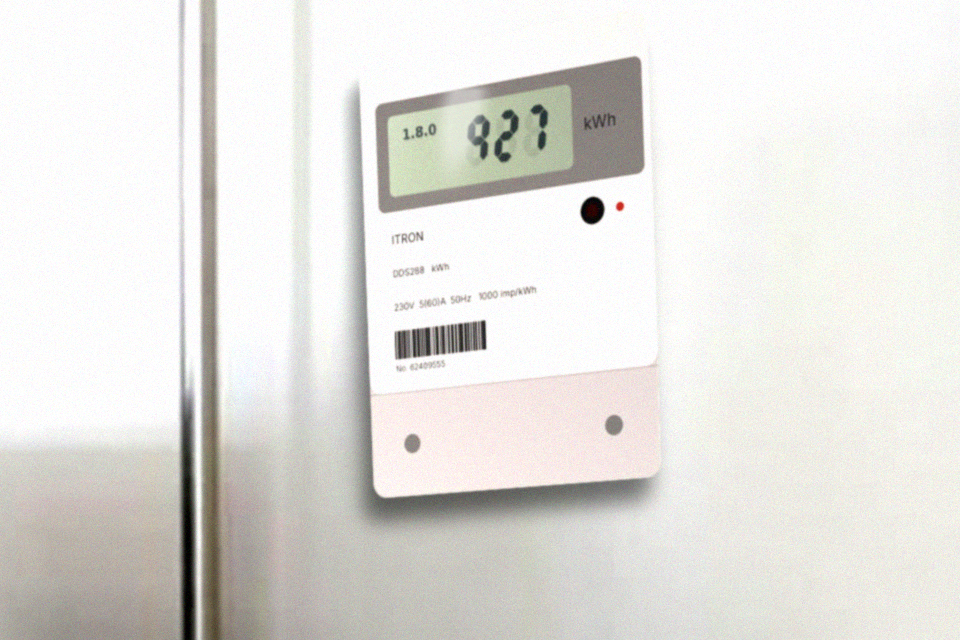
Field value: 927,kWh
